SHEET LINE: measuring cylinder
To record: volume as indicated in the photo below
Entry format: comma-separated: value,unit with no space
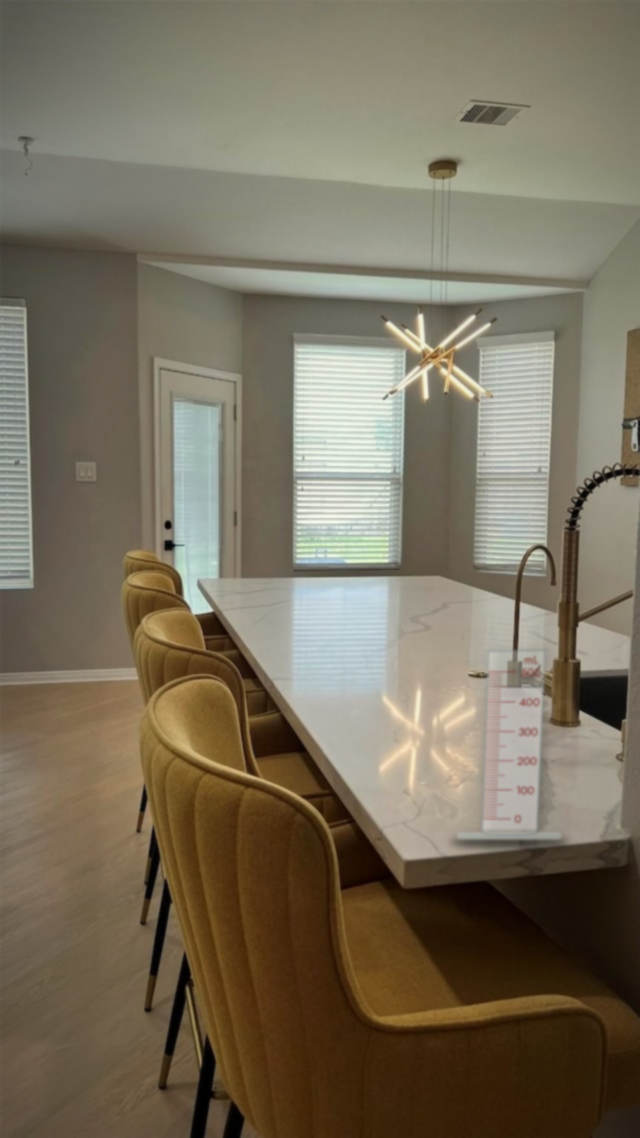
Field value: 450,mL
